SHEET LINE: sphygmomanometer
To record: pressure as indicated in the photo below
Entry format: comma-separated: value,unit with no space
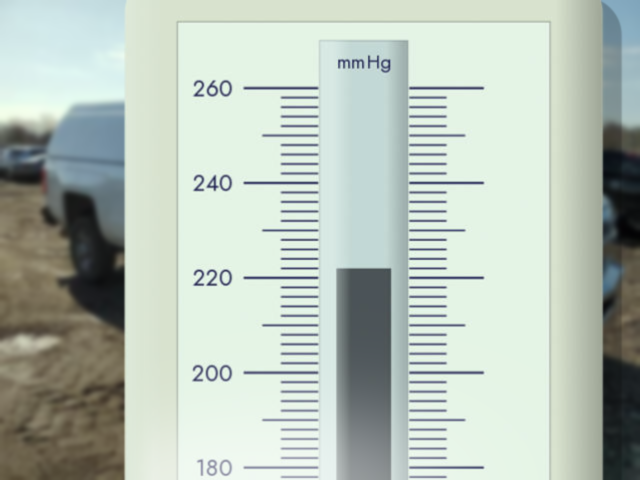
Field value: 222,mmHg
